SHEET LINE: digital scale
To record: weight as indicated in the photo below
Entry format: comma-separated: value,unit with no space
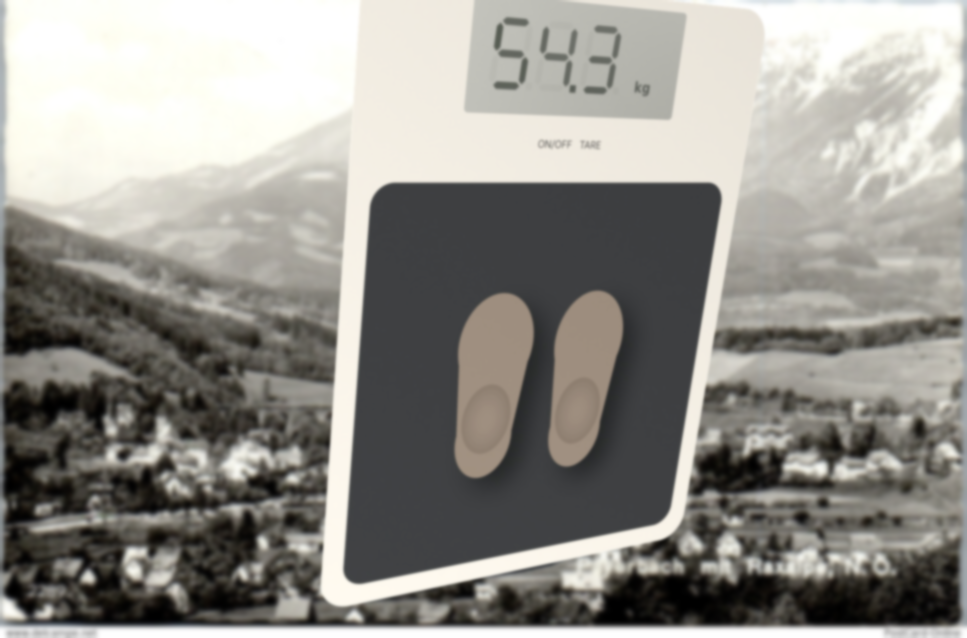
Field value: 54.3,kg
